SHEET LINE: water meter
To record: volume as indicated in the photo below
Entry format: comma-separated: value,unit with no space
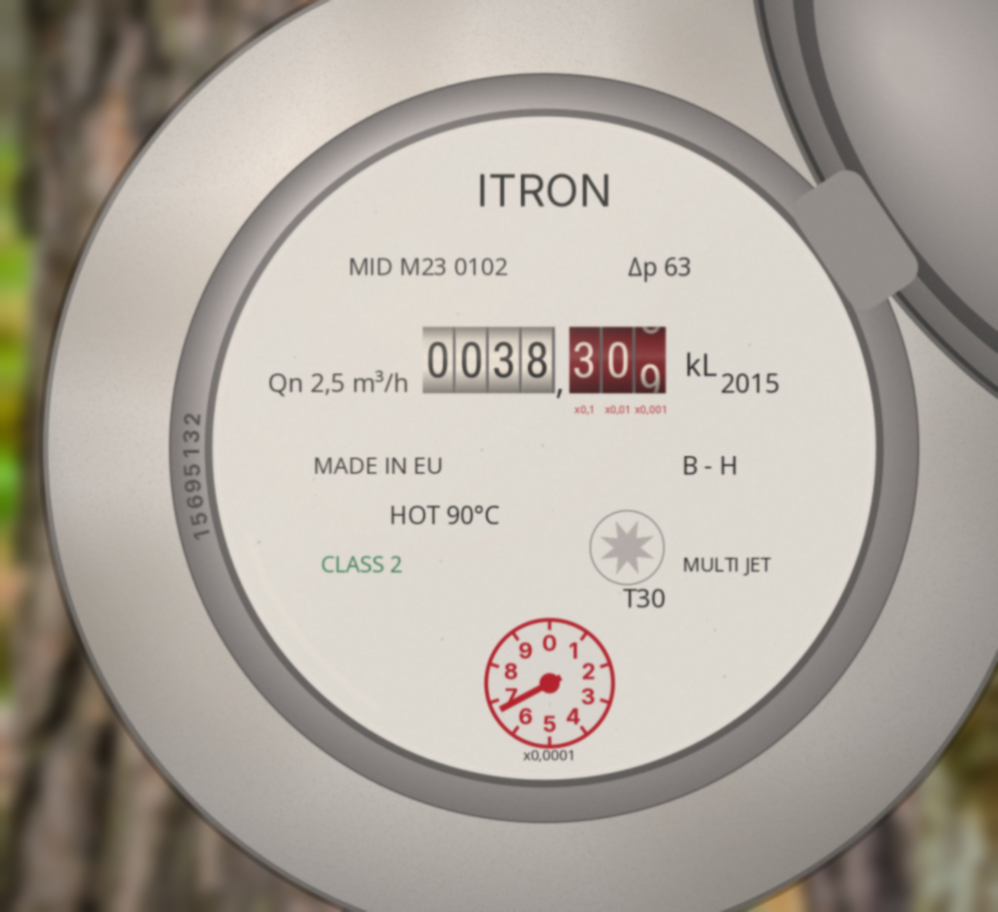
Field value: 38.3086,kL
